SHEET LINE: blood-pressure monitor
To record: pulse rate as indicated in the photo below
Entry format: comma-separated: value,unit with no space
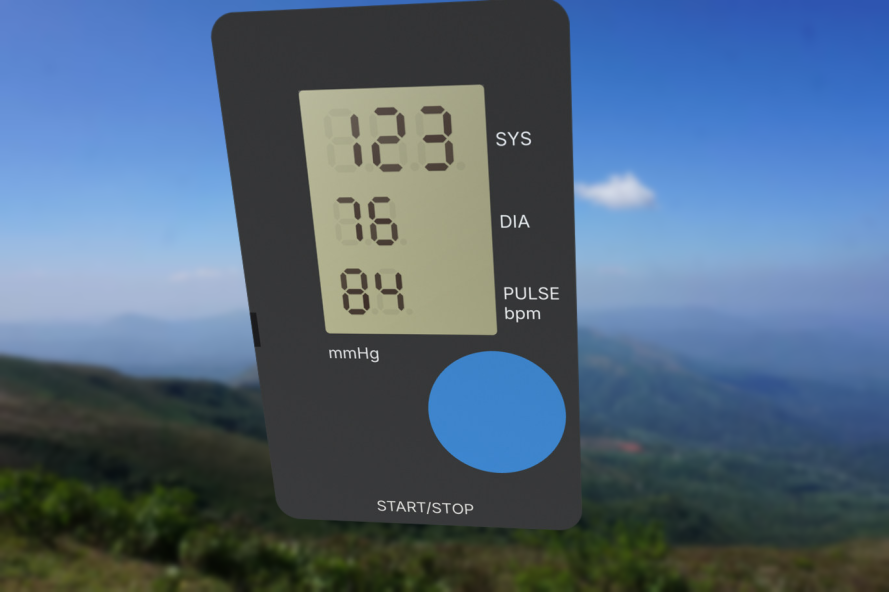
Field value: 84,bpm
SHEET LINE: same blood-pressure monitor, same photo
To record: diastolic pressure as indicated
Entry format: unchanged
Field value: 76,mmHg
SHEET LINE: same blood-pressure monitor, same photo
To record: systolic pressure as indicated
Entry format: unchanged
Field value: 123,mmHg
